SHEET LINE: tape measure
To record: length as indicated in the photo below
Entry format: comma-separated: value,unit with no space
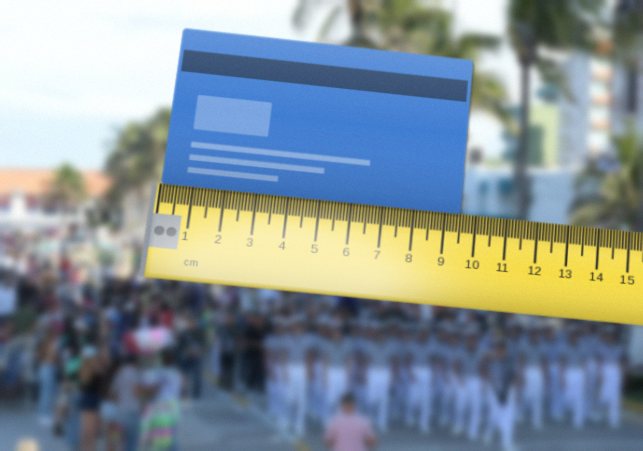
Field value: 9.5,cm
